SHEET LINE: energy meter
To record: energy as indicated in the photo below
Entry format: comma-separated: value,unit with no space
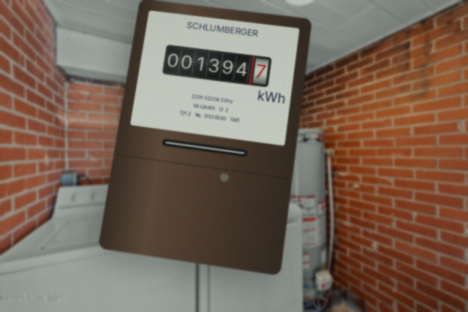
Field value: 1394.7,kWh
